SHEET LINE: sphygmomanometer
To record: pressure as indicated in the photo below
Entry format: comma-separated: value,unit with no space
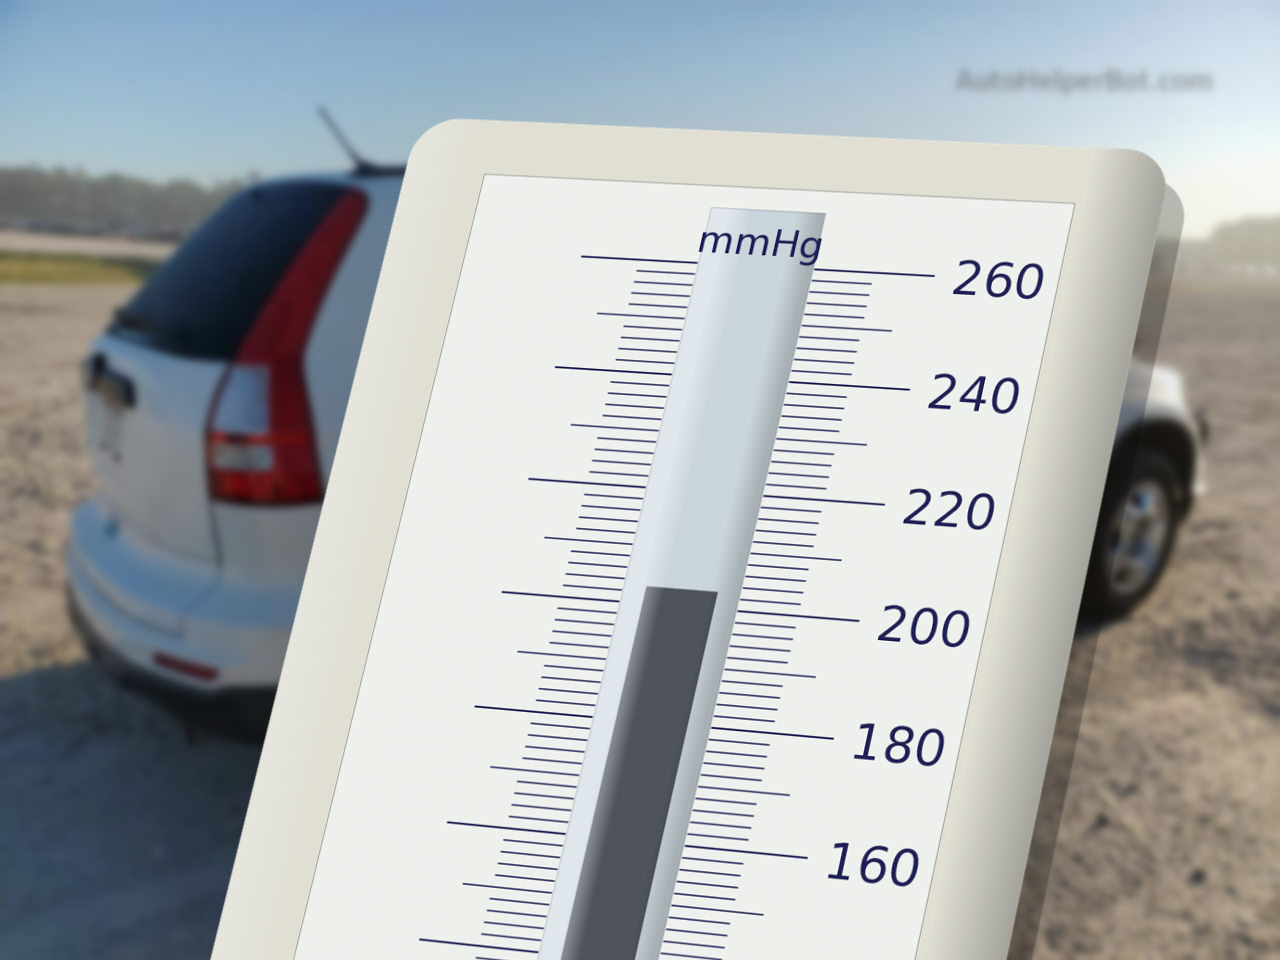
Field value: 203,mmHg
